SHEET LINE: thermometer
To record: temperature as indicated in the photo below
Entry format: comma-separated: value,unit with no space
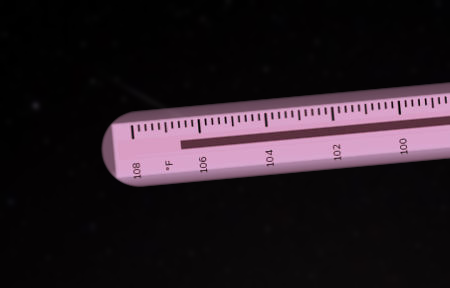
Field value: 106.6,°F
